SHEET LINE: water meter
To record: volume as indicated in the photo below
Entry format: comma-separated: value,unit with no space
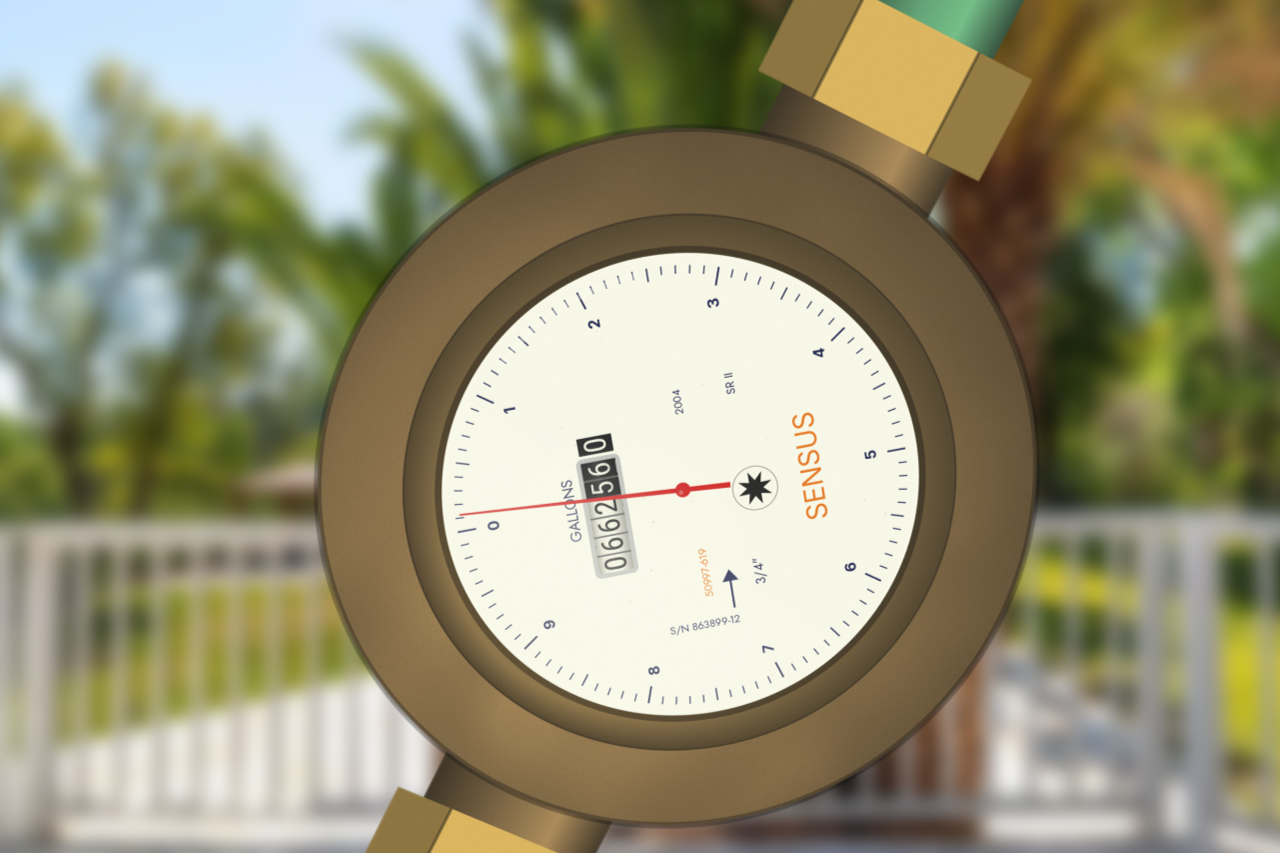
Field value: 662560.1,gal
